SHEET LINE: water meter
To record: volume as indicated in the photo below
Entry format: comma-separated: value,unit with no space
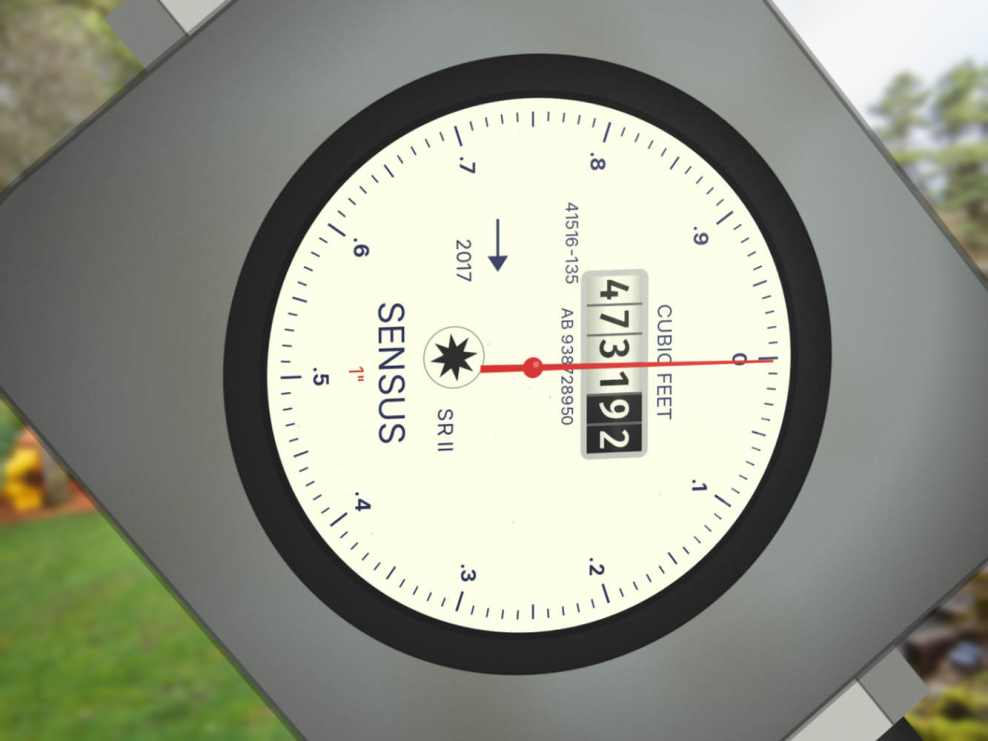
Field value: 473192.00,ft³
